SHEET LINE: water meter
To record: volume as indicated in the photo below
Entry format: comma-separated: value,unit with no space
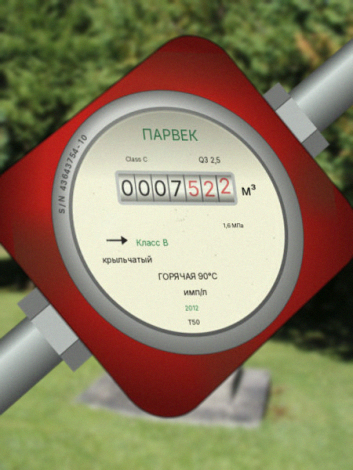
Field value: 7.522,m³
